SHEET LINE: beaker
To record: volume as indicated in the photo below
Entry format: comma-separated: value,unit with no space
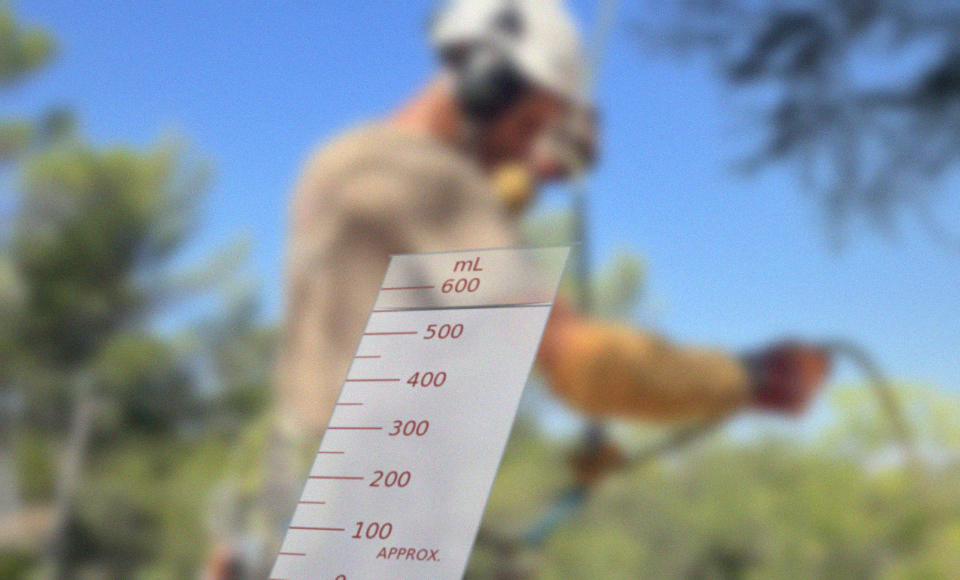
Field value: 550,mL
